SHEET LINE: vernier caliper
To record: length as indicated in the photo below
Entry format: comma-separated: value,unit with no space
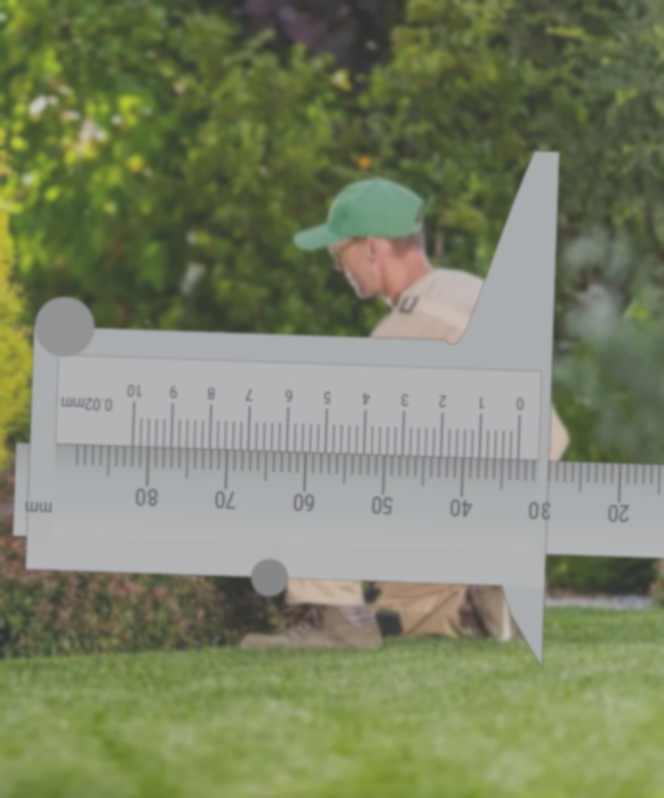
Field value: 33.0,mm
